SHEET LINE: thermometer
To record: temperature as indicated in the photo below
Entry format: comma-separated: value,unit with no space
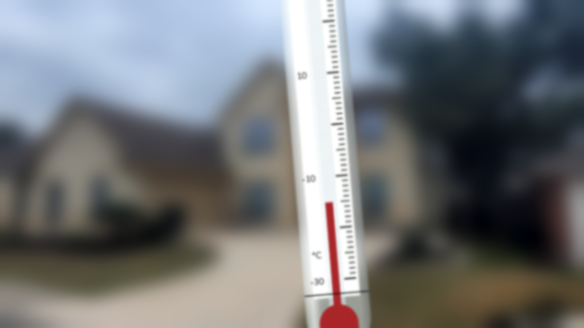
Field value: -15,°C
